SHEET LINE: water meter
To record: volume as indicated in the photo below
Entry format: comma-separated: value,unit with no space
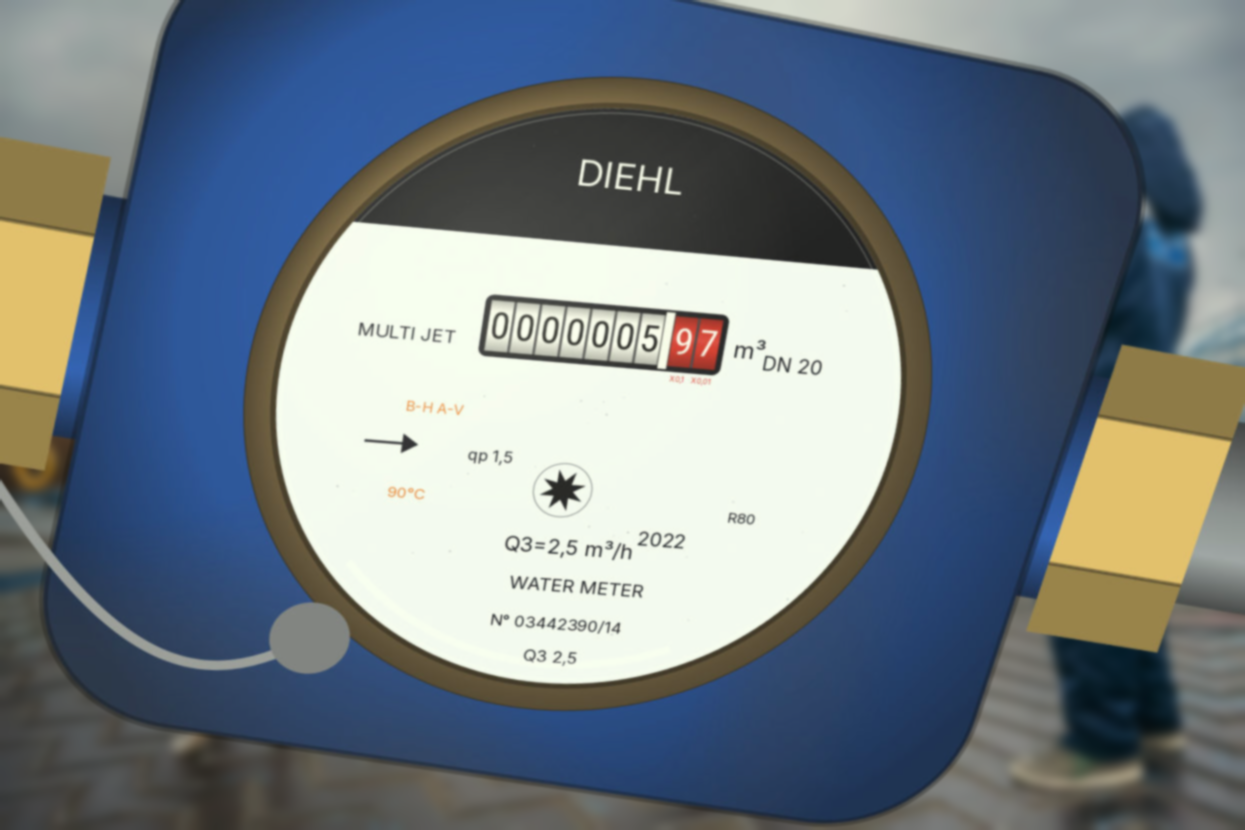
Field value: 5.97,m³
